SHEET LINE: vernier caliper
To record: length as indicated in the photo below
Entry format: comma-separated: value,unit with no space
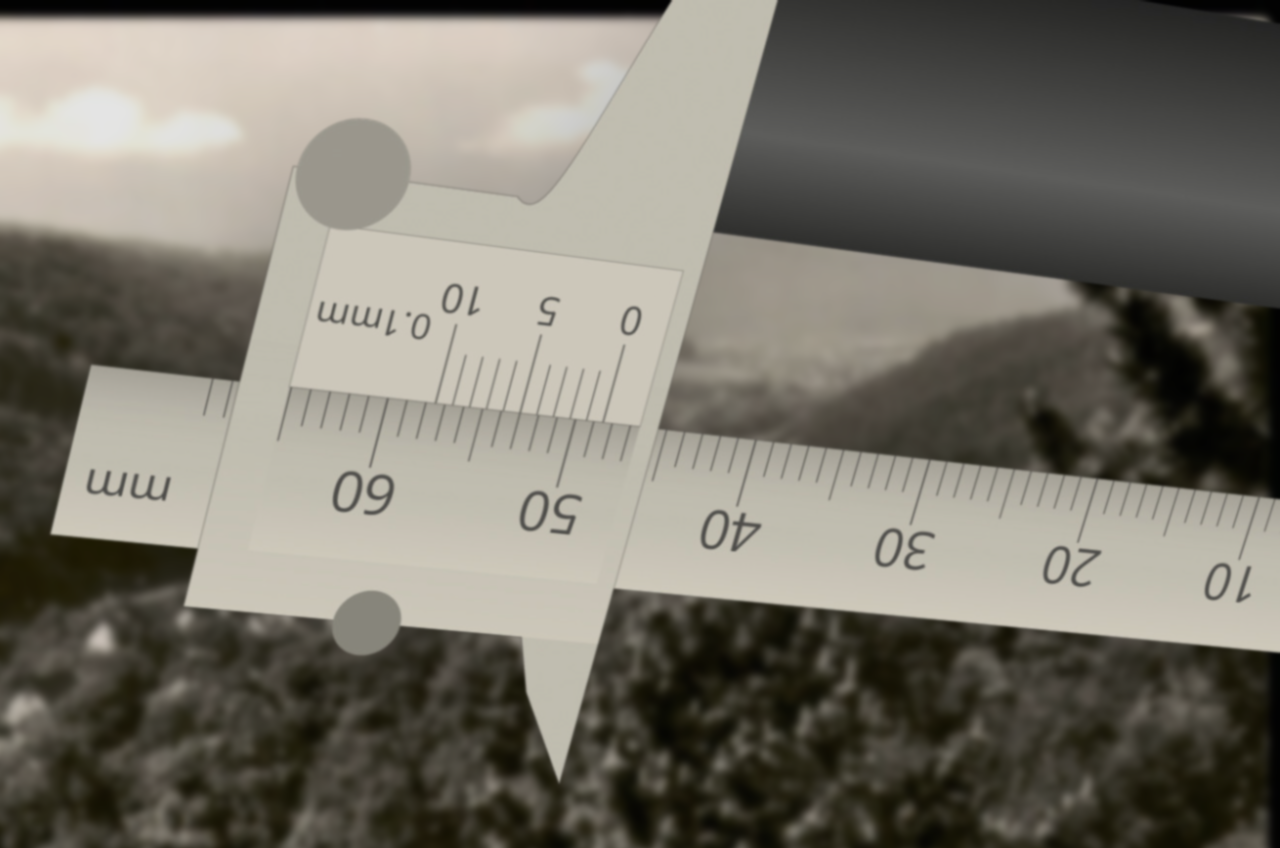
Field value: 48.5,mm
